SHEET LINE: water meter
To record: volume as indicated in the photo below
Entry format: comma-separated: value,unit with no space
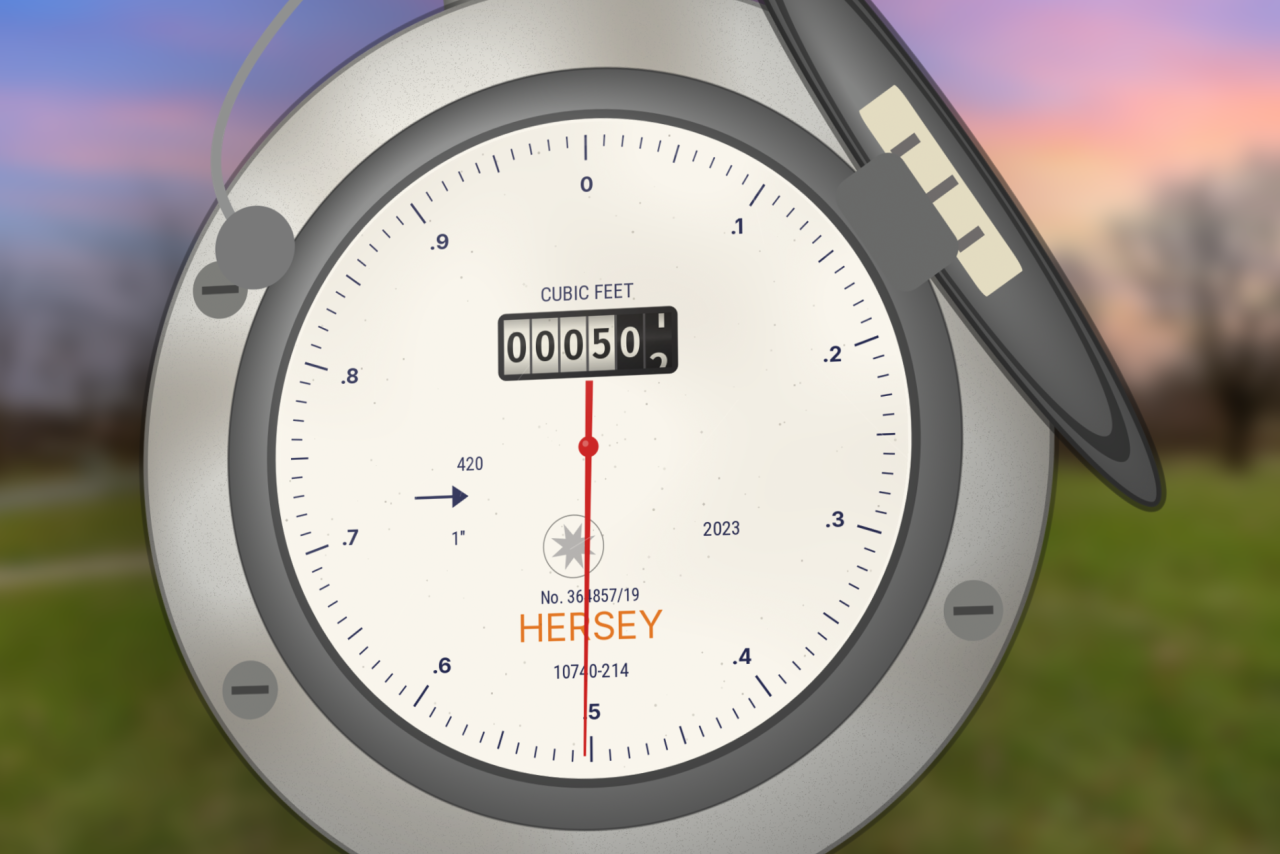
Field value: 501.50,ft³
